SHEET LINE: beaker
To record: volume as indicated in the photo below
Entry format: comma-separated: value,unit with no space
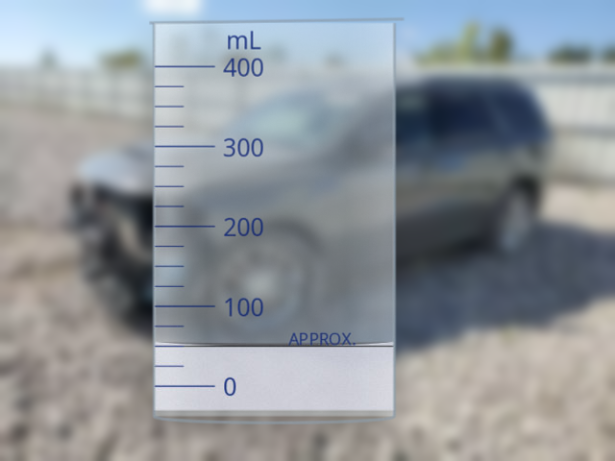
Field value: 50,mL
